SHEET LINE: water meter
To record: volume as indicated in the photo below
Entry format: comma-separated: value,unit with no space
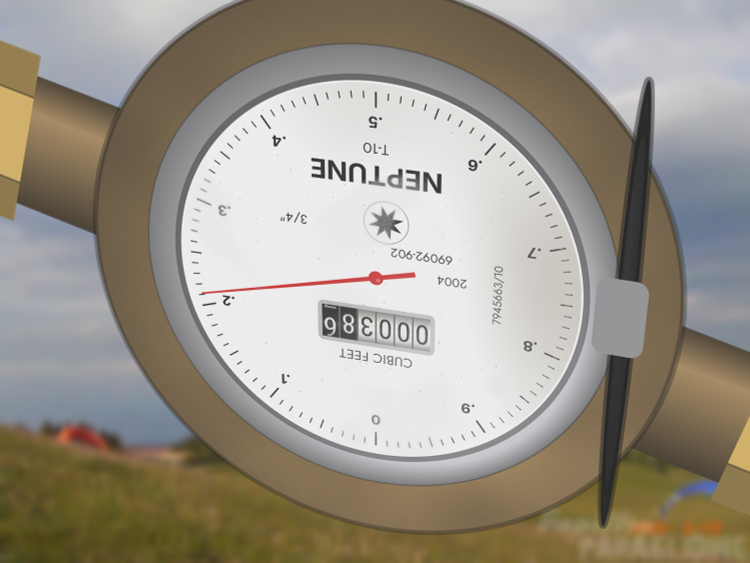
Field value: 386.21,ft³
